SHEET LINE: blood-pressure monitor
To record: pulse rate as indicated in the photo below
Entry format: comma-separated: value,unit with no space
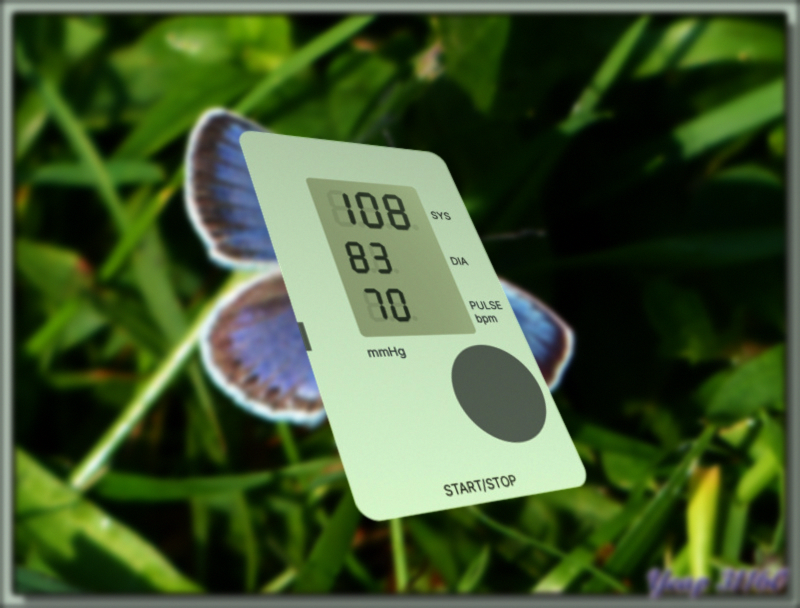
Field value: 70,bpm
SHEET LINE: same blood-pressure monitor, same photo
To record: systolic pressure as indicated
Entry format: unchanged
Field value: 108,mmHg
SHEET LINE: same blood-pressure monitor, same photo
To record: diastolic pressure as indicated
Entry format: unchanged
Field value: 83,mmHg
